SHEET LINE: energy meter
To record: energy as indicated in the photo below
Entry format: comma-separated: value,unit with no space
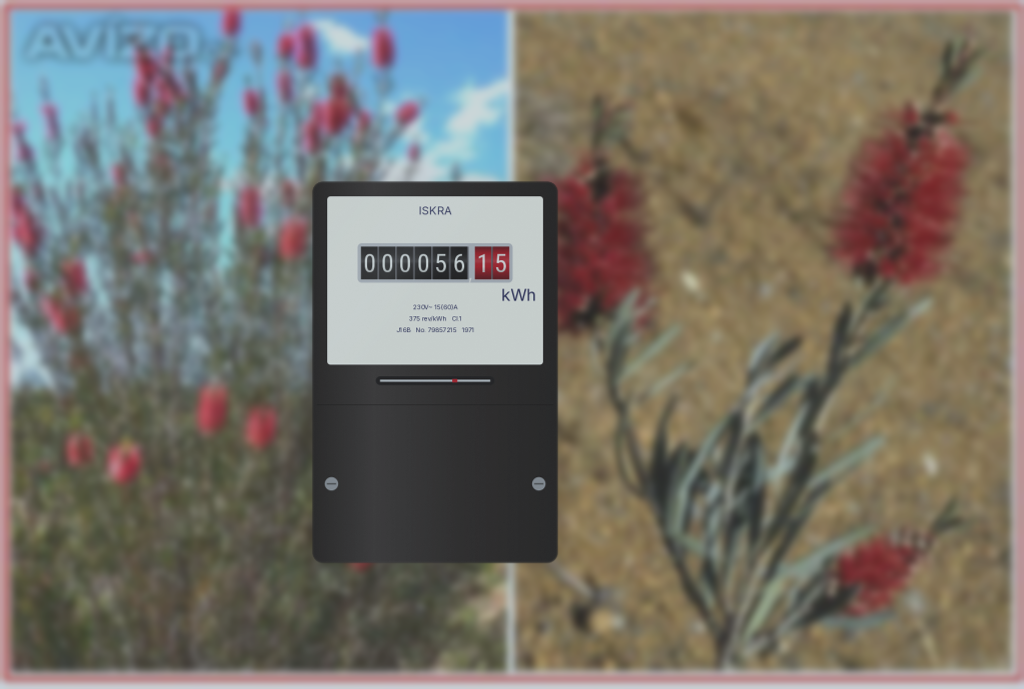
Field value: 56.15,kWh
